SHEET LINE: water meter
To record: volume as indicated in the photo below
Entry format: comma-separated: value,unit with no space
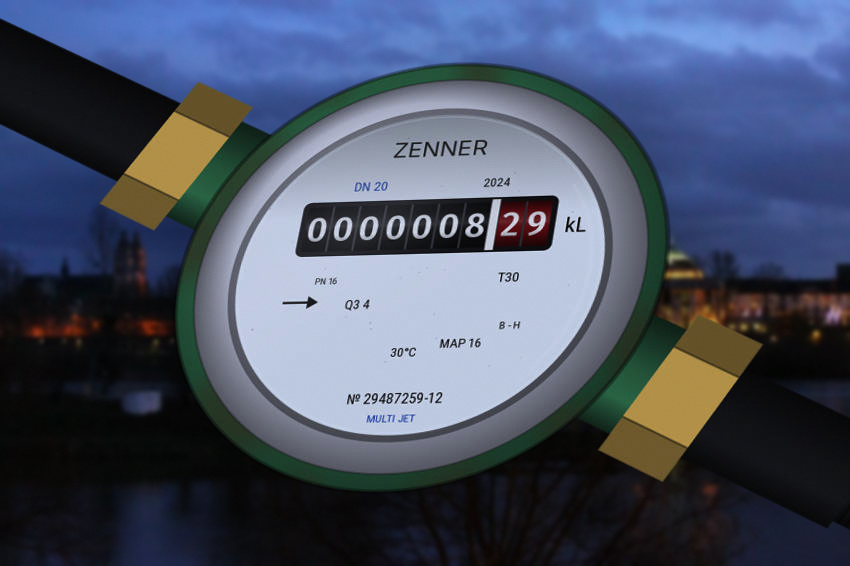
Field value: 8.29,kL
